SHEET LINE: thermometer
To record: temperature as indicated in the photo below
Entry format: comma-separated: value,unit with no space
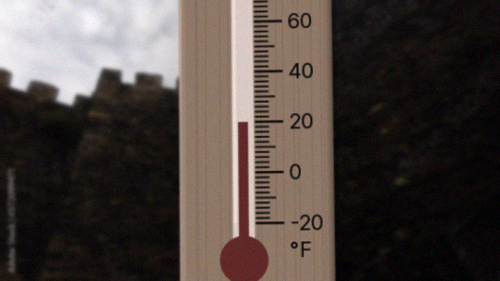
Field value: 20,°F
